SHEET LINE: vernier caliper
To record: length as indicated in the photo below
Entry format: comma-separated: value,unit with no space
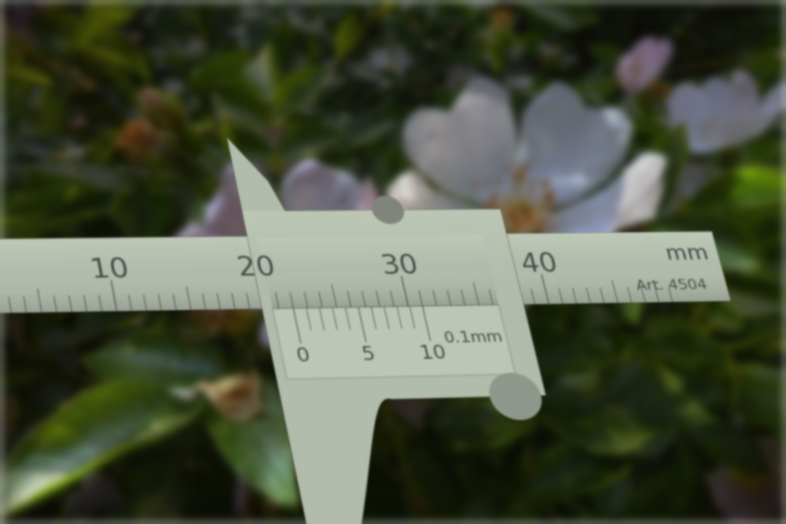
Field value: 22.0,mm
